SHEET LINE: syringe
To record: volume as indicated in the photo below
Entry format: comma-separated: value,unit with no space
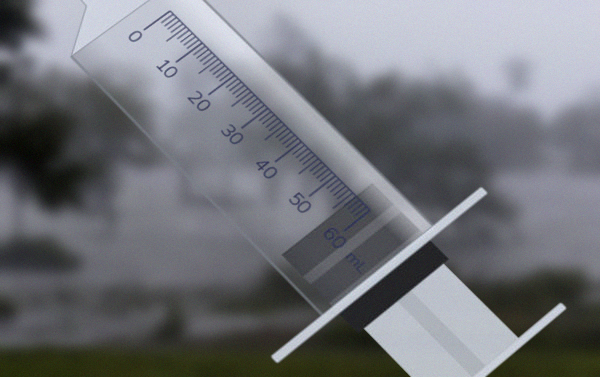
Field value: 56,mL
